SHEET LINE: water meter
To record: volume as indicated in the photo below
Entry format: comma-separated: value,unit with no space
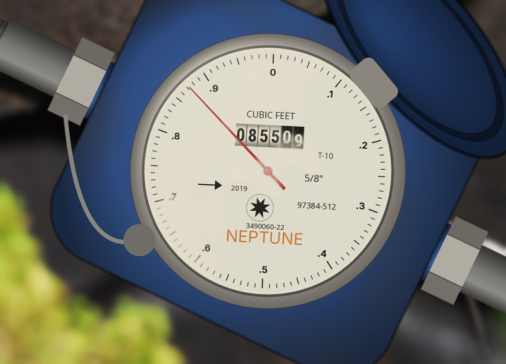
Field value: 85508.87,ft³
